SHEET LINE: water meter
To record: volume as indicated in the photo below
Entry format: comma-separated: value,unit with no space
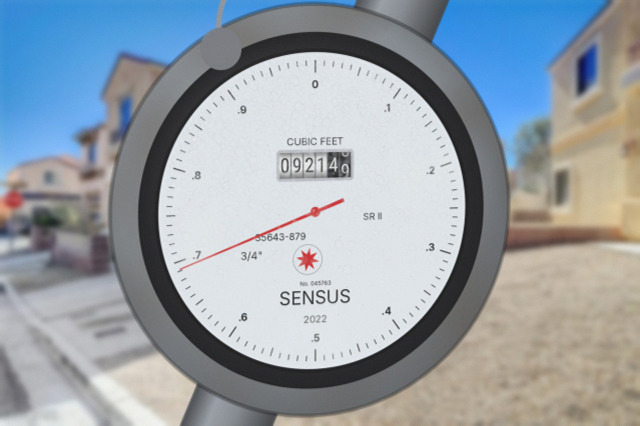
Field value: 92148.69,ft³
